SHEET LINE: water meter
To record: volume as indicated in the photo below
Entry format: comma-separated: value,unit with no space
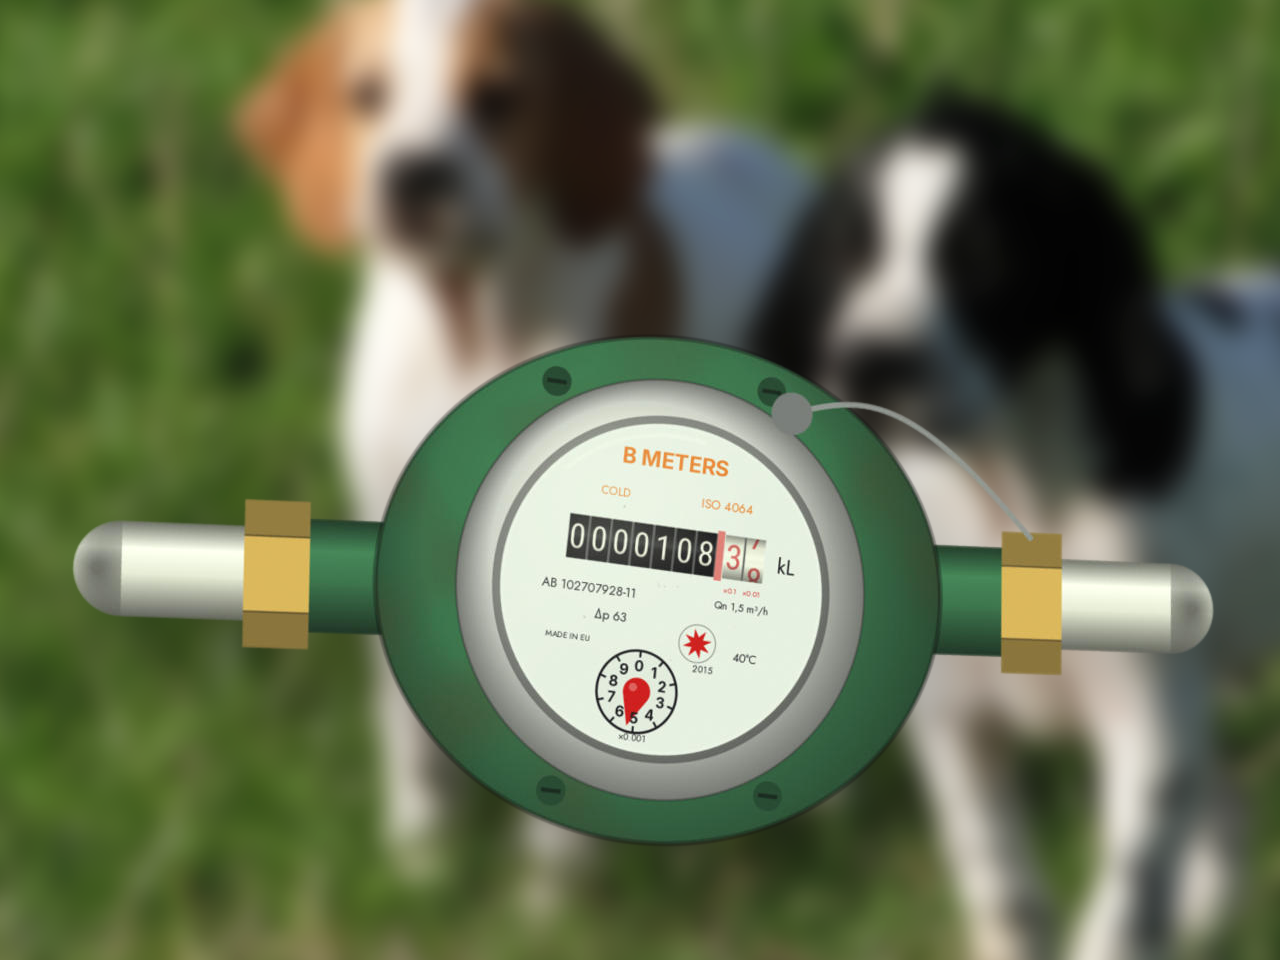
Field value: 108.375,kL
